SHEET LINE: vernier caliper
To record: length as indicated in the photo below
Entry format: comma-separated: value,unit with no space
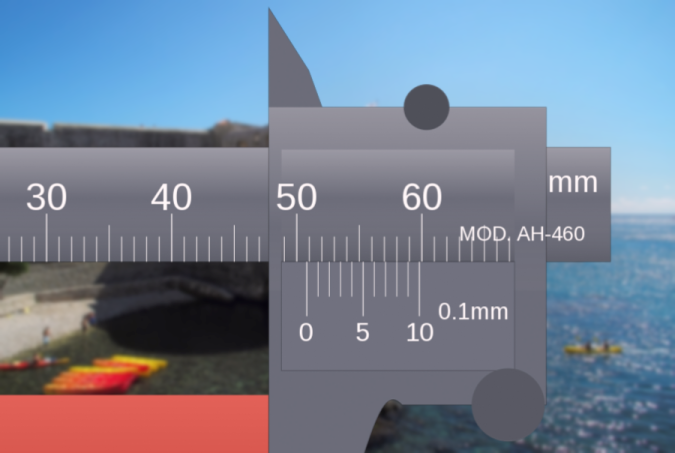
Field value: 50.8,mm
